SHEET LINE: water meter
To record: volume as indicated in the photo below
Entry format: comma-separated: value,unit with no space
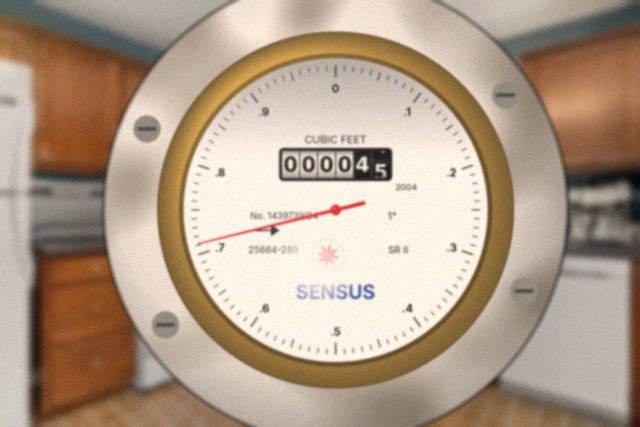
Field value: 44.71,ft³
